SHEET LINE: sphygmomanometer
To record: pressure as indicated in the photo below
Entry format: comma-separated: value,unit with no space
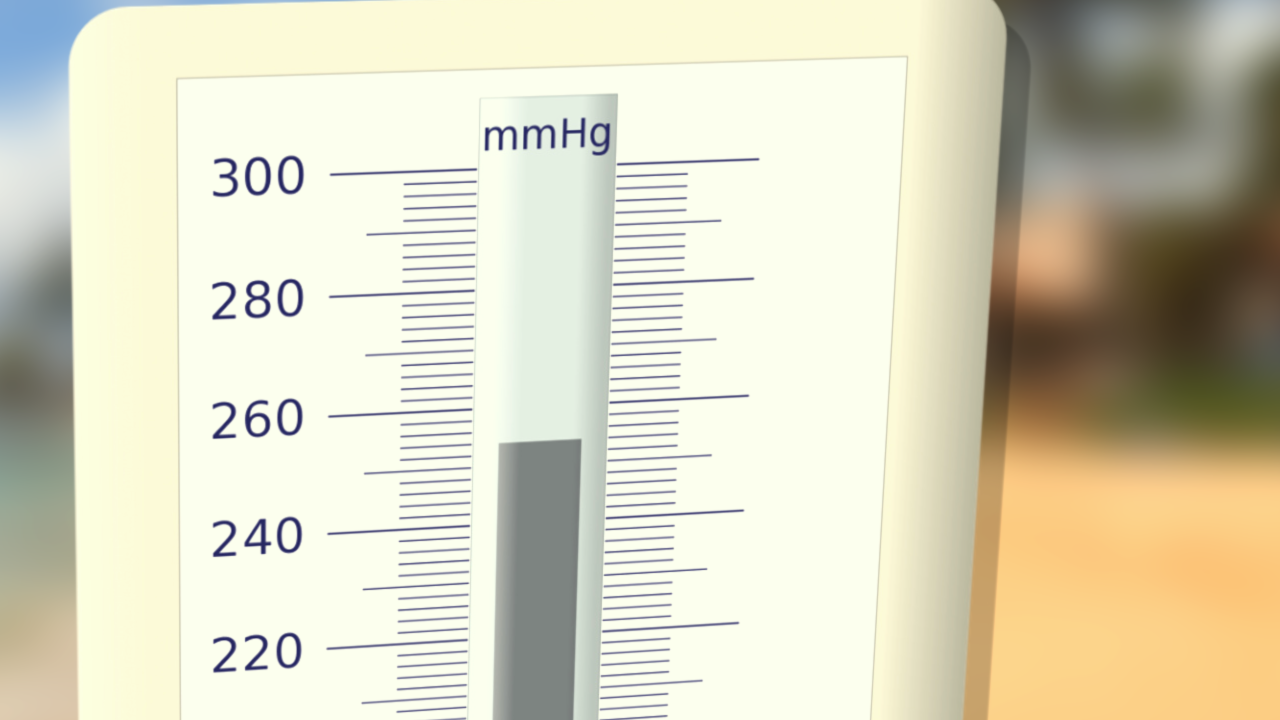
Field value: 254,mmHg
